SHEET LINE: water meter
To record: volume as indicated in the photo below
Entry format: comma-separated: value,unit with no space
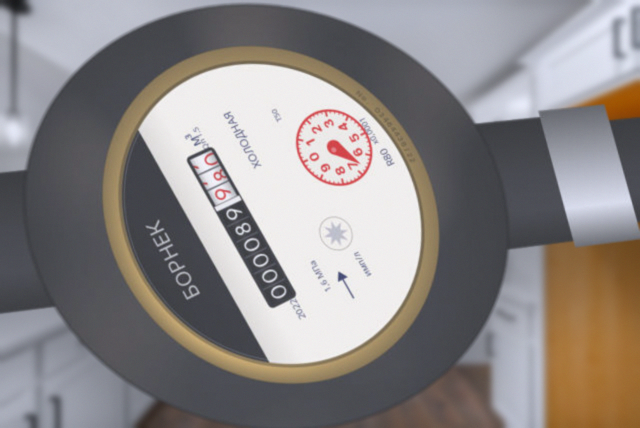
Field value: 89.9796,m³
